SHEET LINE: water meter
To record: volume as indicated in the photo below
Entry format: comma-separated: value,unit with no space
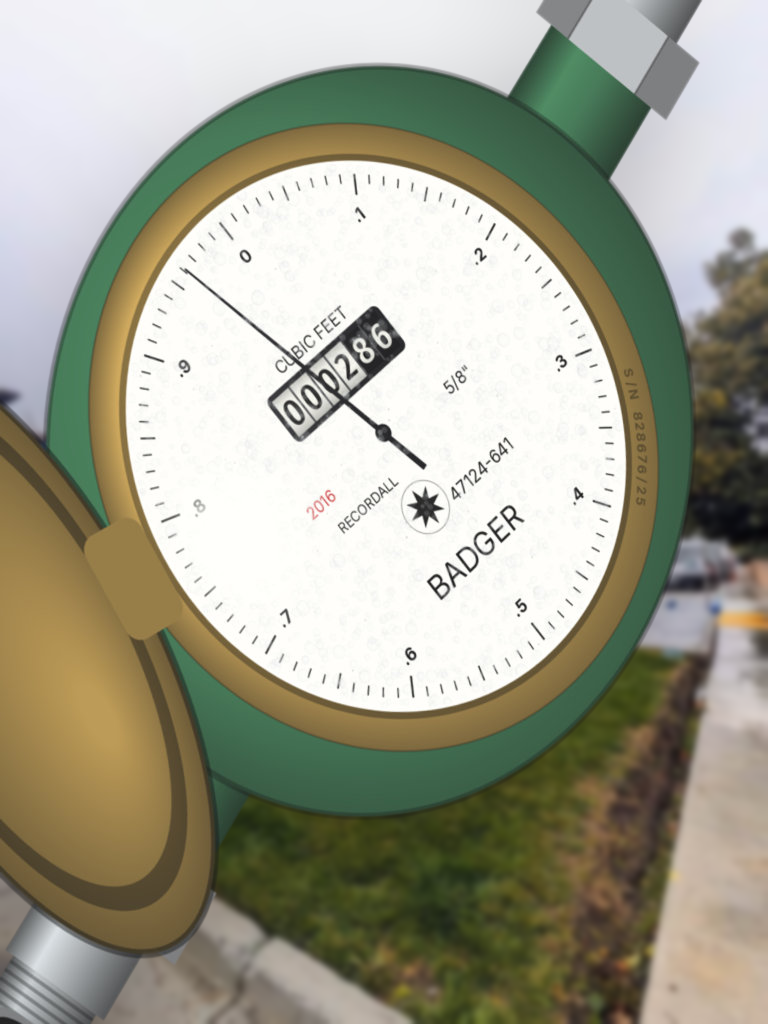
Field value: 285.96,ft³
